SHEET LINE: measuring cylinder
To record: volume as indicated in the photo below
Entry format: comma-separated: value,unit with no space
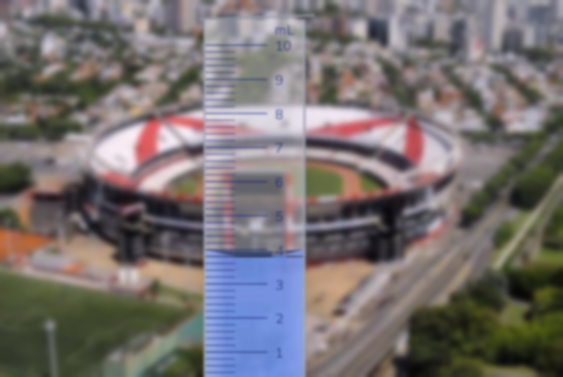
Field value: 3.8,mL
